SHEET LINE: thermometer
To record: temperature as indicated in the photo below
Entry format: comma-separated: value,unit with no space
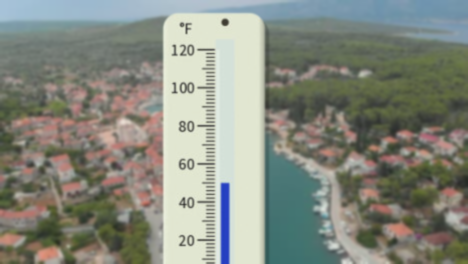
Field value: 50,°F
